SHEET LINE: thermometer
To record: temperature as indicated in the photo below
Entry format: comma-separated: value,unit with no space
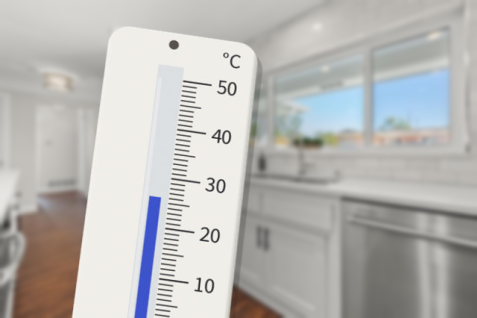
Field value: 26,°C
